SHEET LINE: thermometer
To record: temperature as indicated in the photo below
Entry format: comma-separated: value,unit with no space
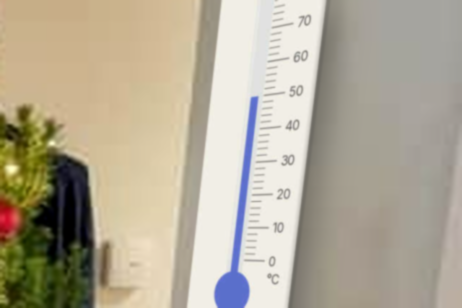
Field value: 50,°C
